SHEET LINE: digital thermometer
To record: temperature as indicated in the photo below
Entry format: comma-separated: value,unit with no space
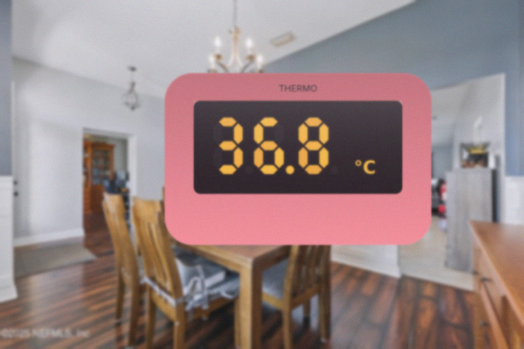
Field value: 36.8,°C
